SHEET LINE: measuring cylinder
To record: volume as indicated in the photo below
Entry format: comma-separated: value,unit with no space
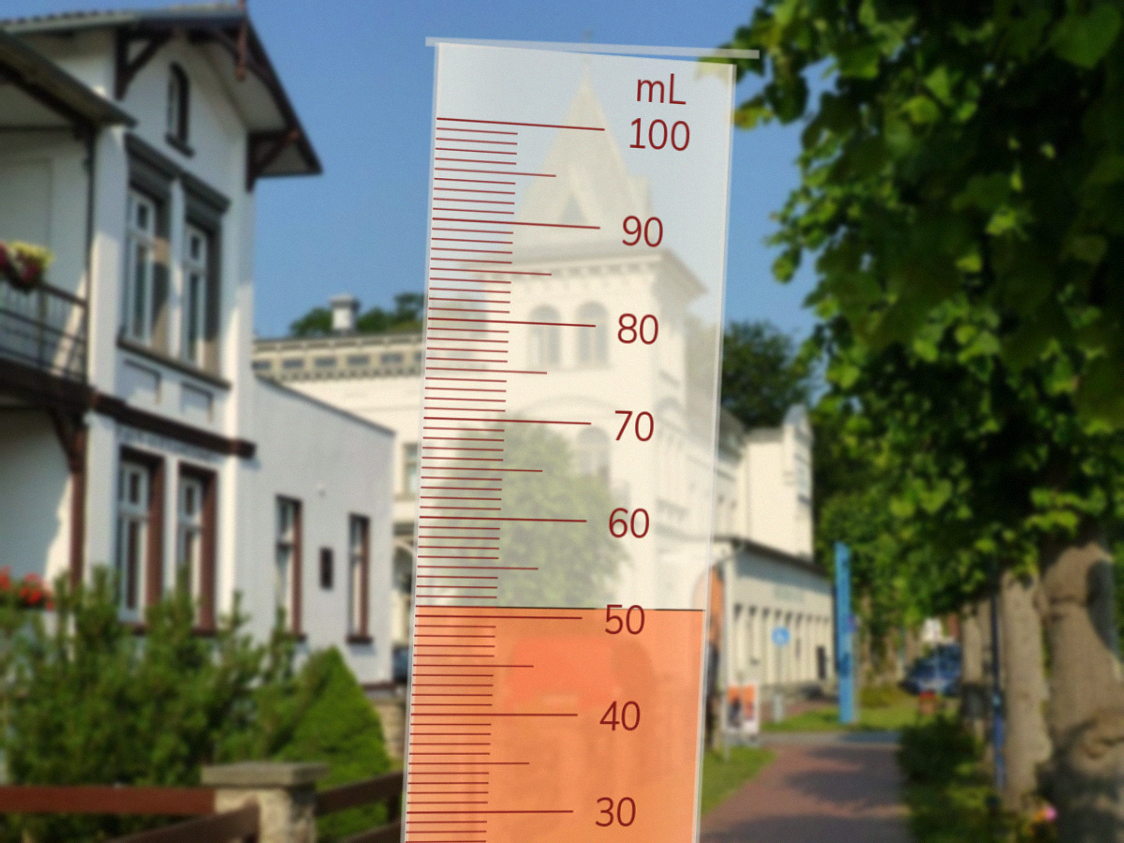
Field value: 51,mL
